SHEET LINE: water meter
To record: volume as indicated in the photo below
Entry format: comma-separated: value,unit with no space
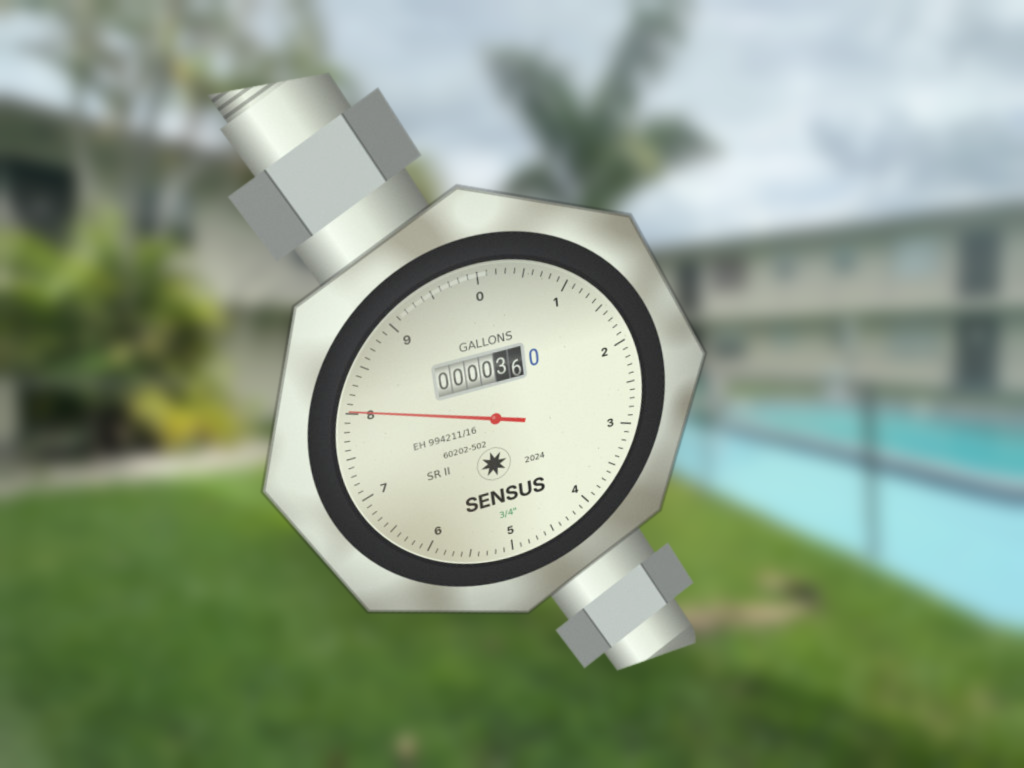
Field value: 358.0,gal
